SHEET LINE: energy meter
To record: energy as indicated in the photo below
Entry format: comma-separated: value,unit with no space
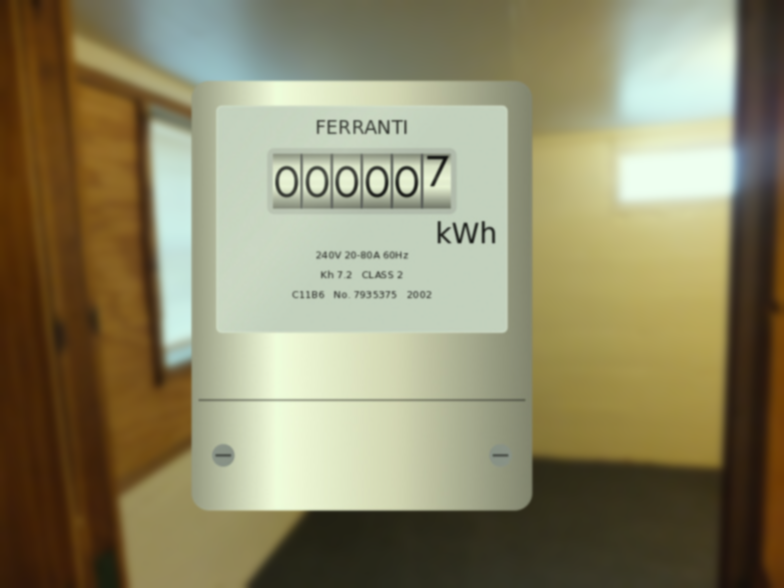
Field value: 7,kWh
